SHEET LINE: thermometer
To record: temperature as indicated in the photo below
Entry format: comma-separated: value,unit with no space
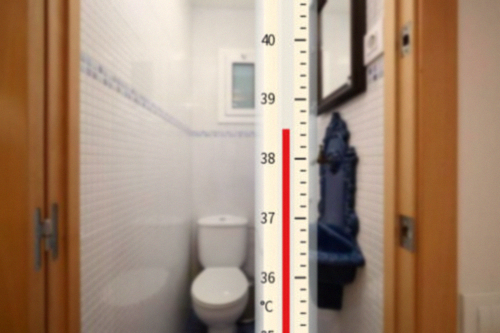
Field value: 38.5,°C
